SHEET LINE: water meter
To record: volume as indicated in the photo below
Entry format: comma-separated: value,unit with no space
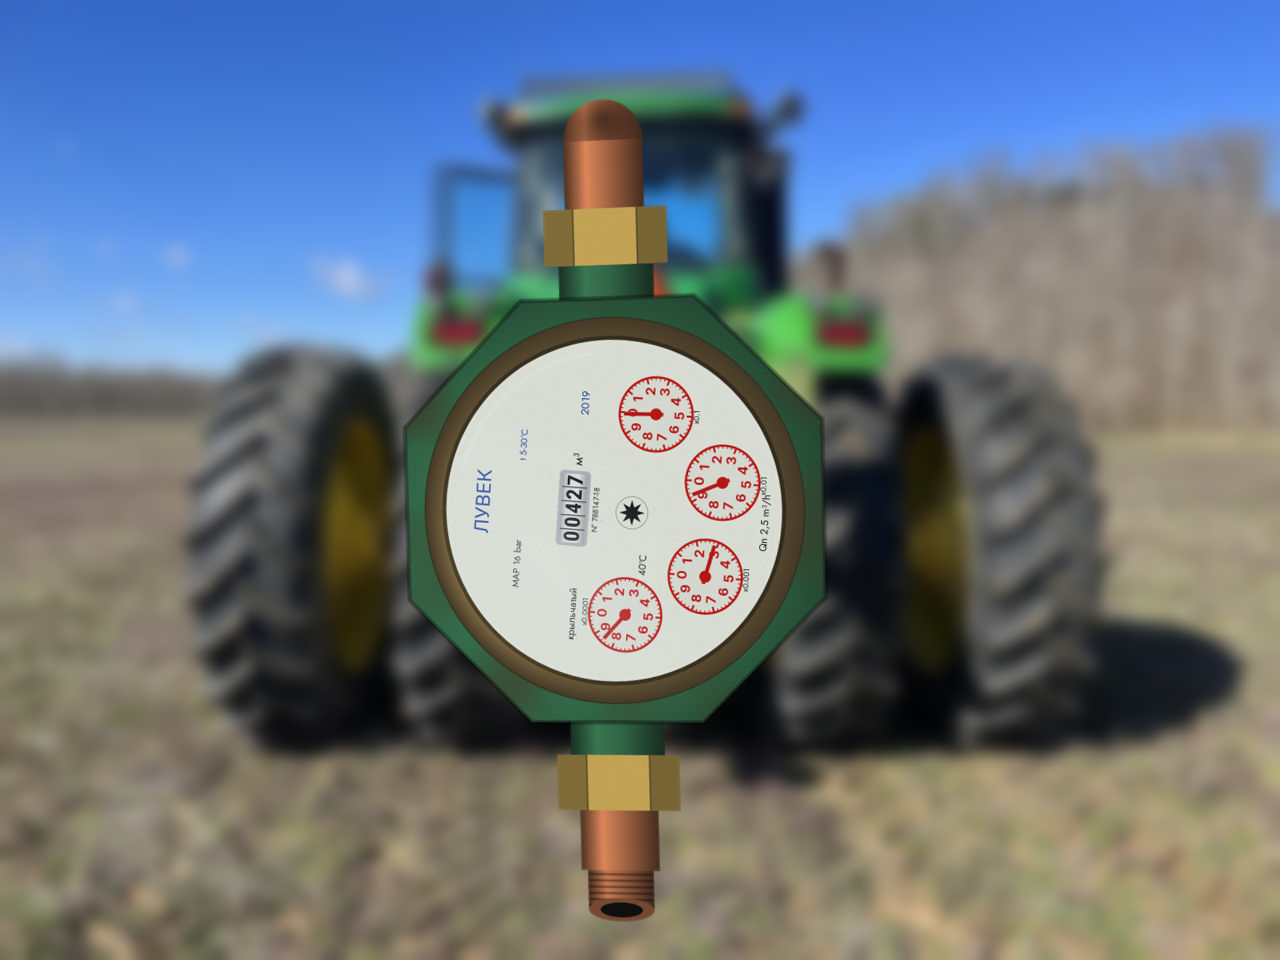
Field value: 426.9928,m³
